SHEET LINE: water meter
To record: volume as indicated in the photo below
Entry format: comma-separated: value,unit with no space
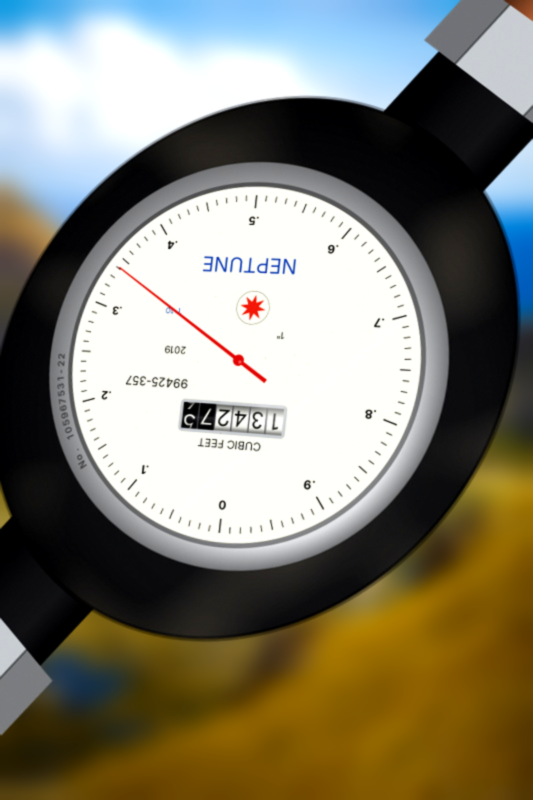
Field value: 134275.34,ft³
